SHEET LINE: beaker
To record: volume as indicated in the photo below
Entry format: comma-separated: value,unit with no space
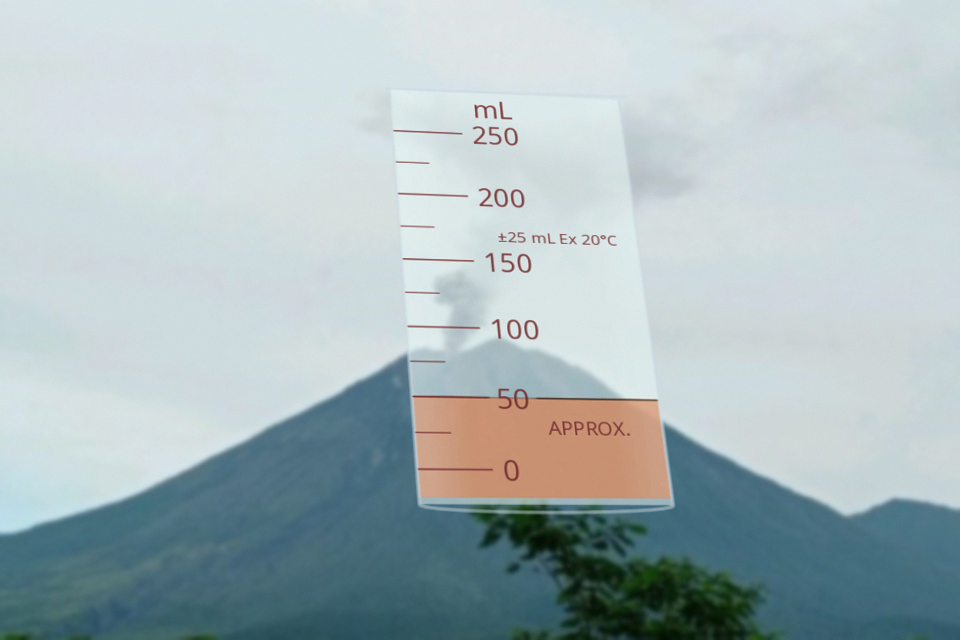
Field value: 50,mL
